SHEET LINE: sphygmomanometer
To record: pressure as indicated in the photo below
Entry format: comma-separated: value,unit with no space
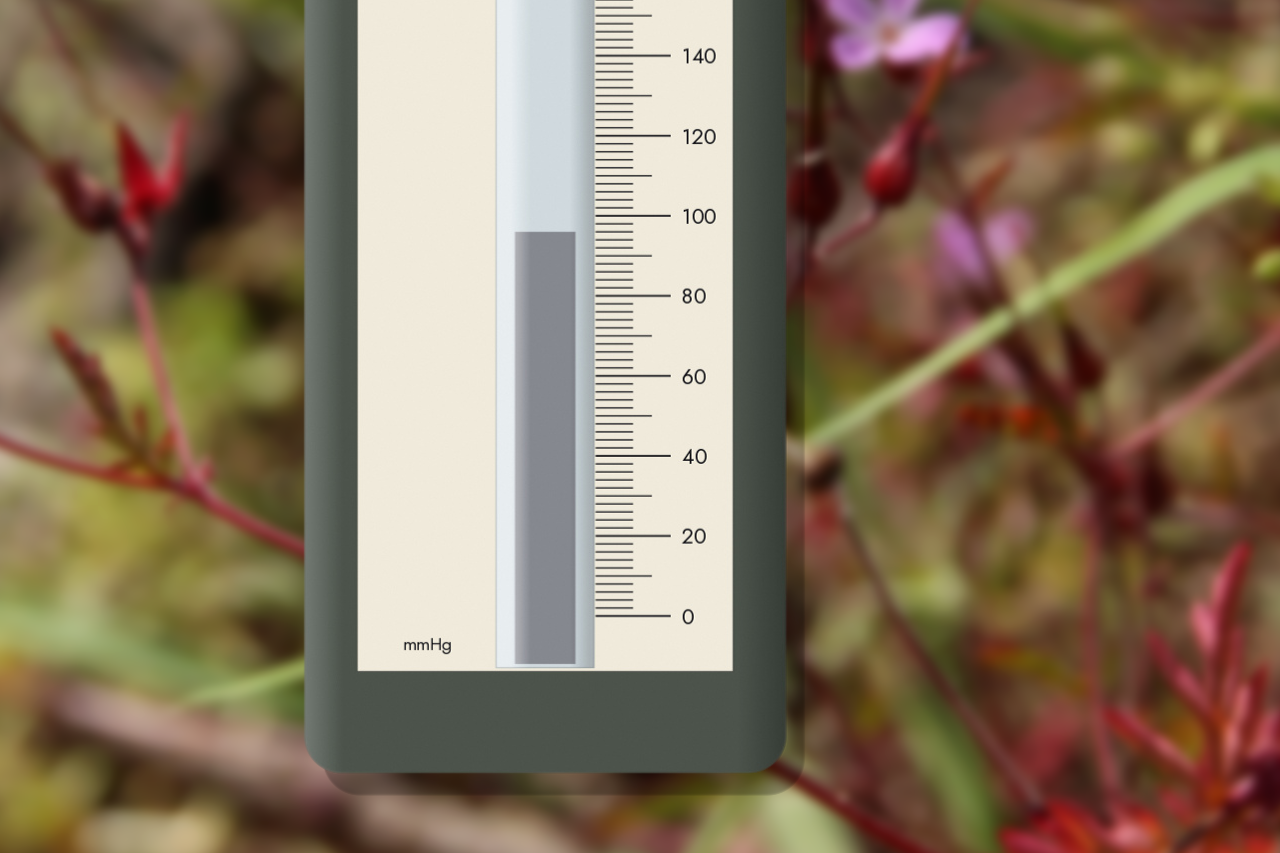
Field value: 96,mmHg
